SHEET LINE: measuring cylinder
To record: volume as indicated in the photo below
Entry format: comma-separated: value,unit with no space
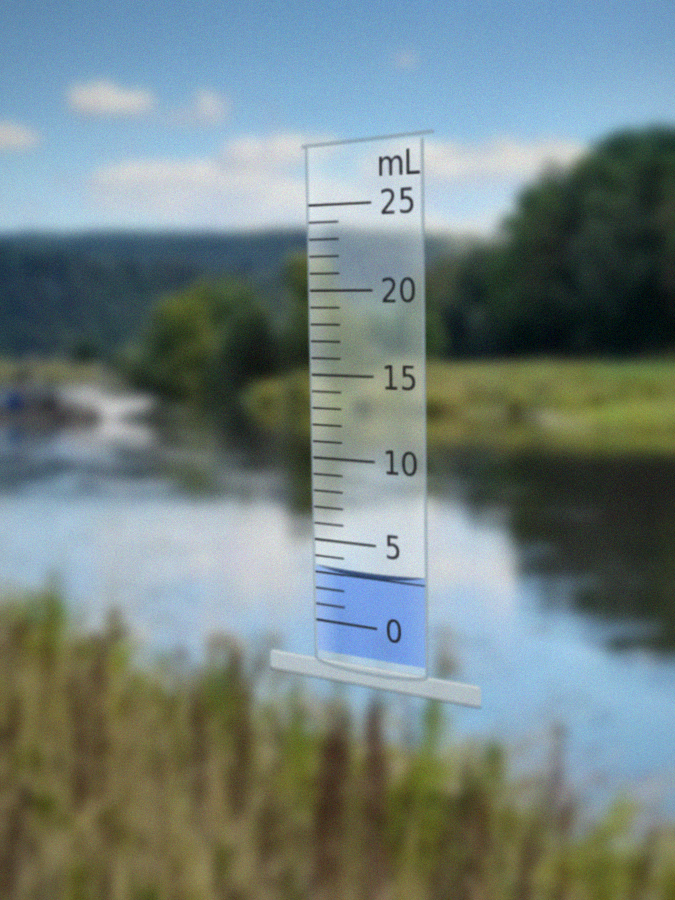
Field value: 3,mL
